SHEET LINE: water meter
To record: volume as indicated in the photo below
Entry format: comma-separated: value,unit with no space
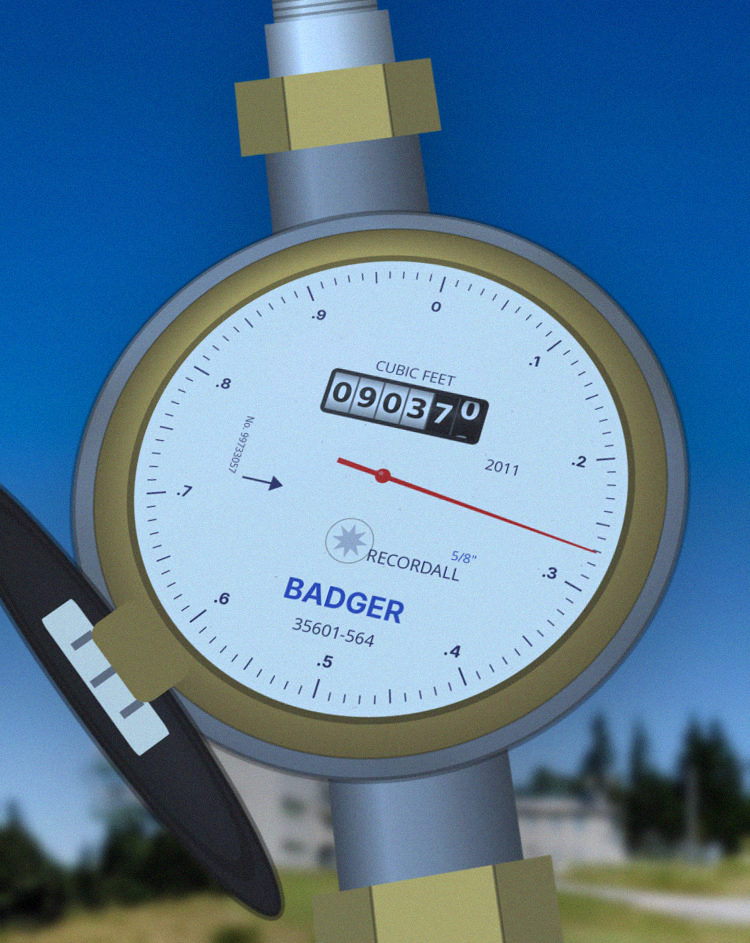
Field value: 90370.27,ft³
